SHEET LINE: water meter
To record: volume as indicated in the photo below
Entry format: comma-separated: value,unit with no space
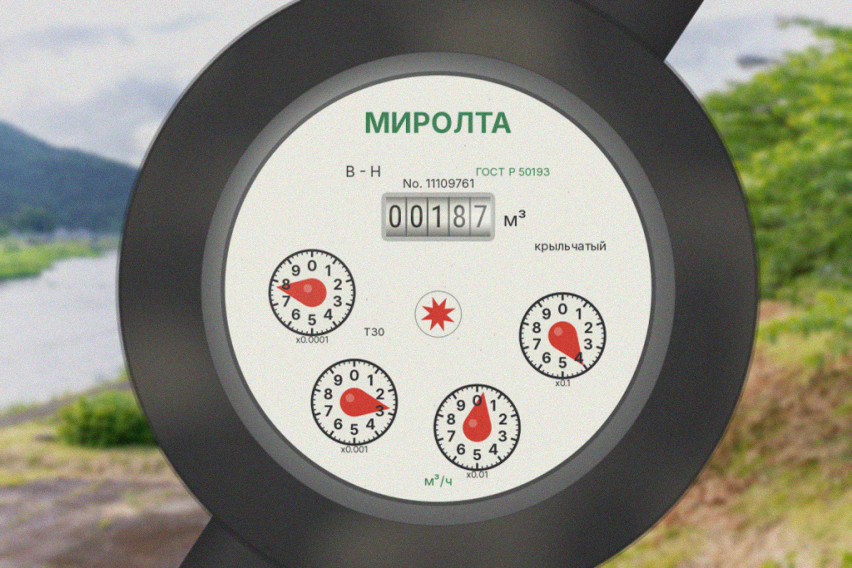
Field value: 187.4027,m³
